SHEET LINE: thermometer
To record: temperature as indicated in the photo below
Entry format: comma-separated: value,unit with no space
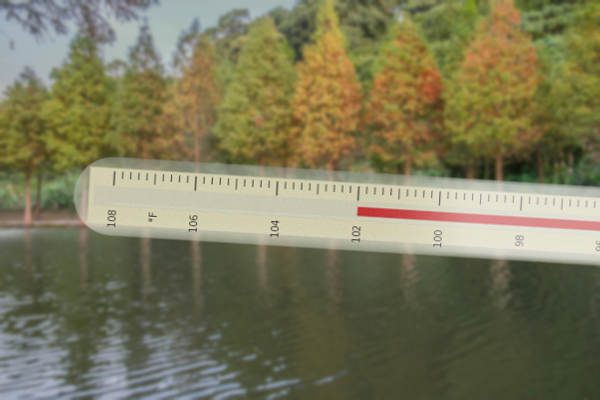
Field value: 102,°F
